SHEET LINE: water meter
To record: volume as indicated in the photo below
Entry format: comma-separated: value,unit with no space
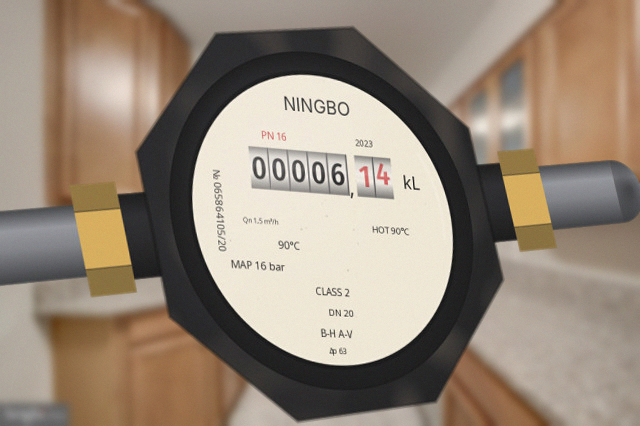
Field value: 6.14,kL
